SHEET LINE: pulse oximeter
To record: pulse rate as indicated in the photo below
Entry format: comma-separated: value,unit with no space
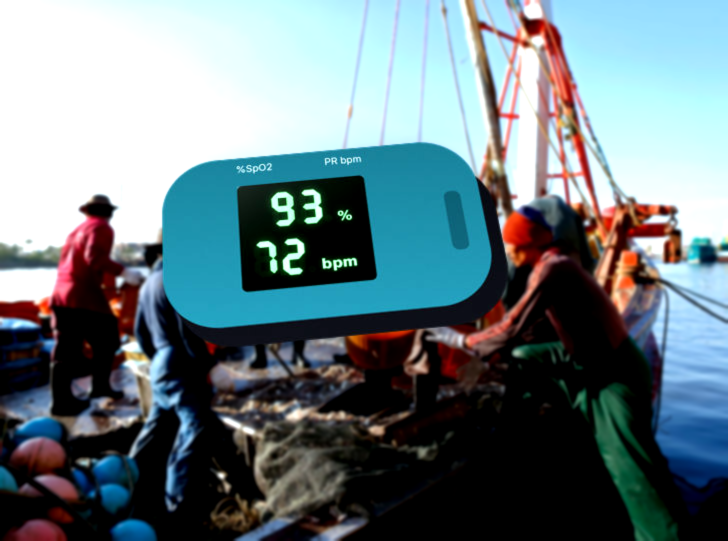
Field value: 72,bpm
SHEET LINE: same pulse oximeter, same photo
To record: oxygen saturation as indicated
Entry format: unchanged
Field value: 93,%
